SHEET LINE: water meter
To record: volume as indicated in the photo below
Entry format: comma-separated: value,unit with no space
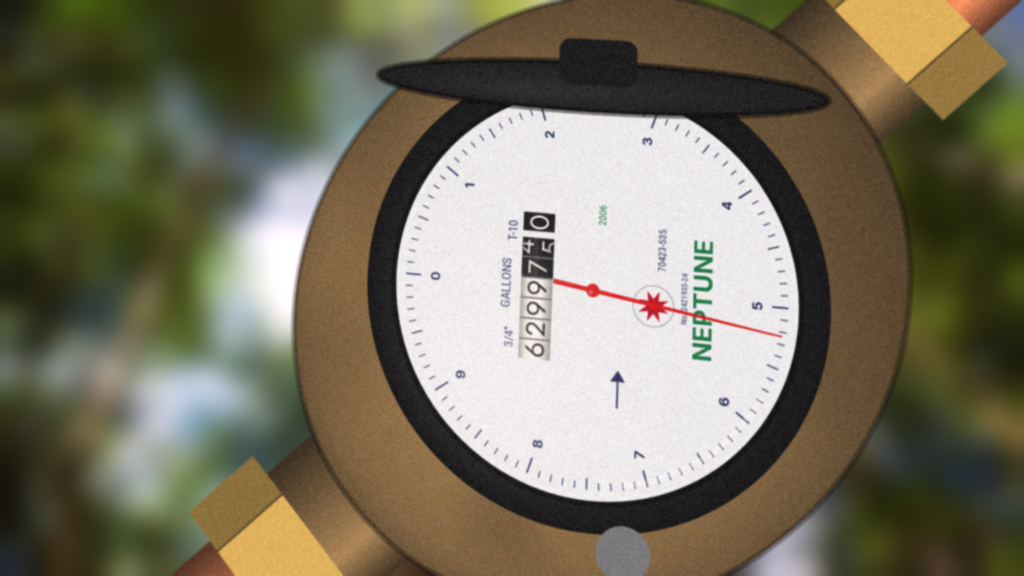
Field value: 6299745.2,gal
